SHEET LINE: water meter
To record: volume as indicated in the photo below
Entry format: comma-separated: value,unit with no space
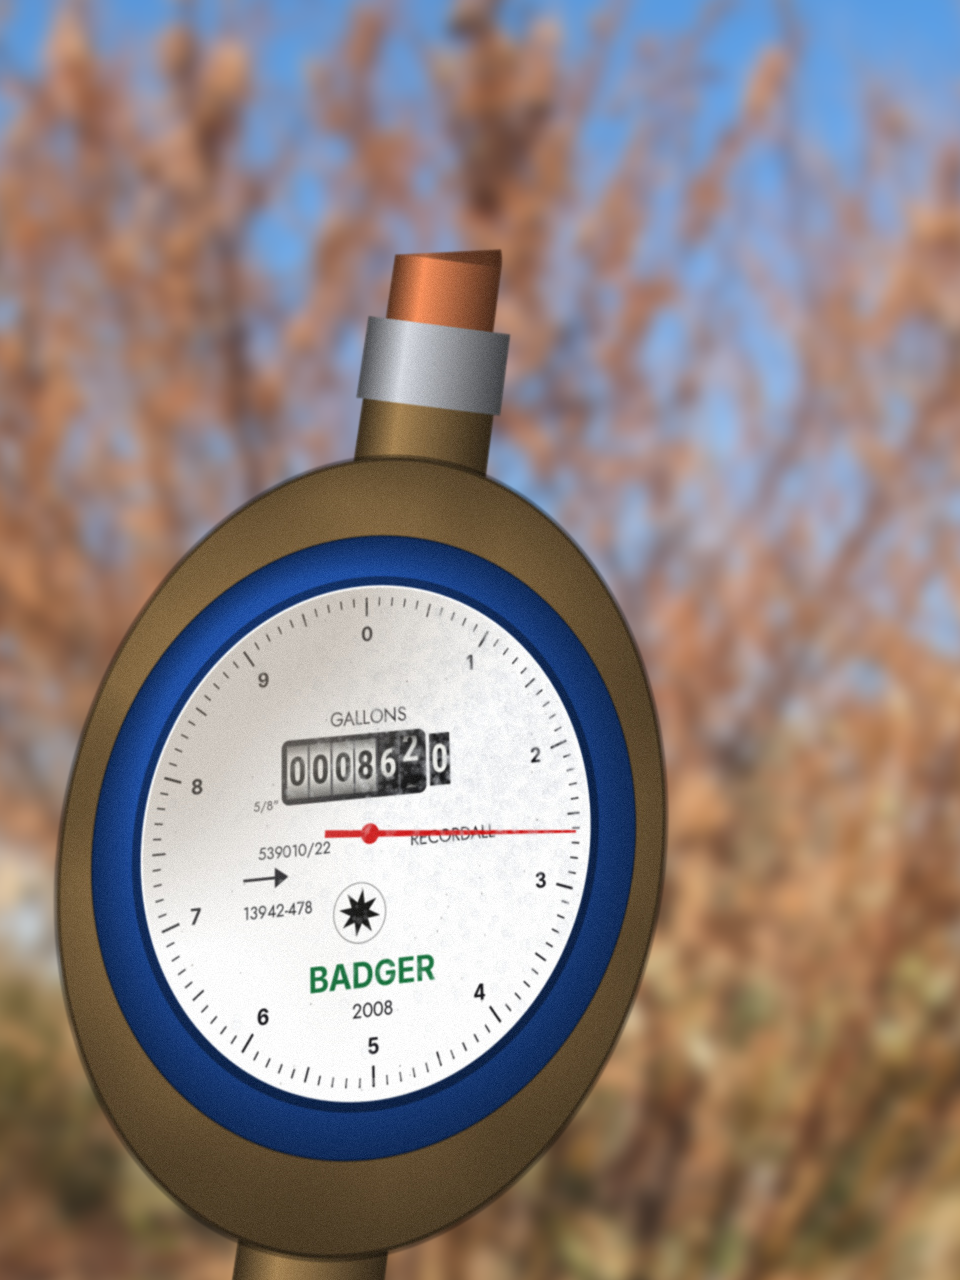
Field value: 8622.6,gal
